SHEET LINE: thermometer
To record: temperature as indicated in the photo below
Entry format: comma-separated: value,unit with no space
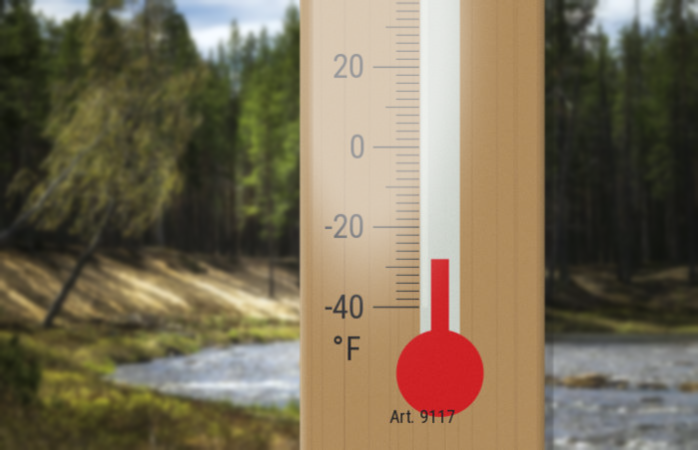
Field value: -28,°F
